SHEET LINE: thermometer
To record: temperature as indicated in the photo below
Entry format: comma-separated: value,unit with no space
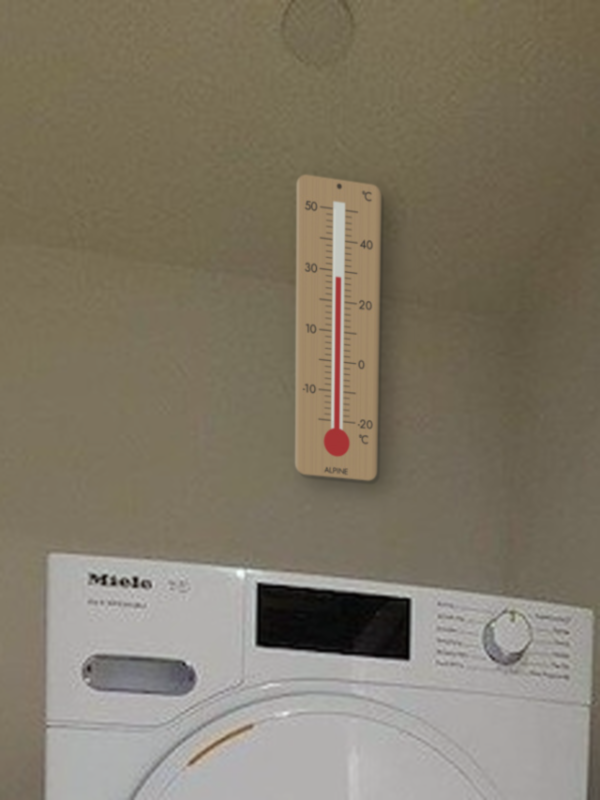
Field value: 28,°C
